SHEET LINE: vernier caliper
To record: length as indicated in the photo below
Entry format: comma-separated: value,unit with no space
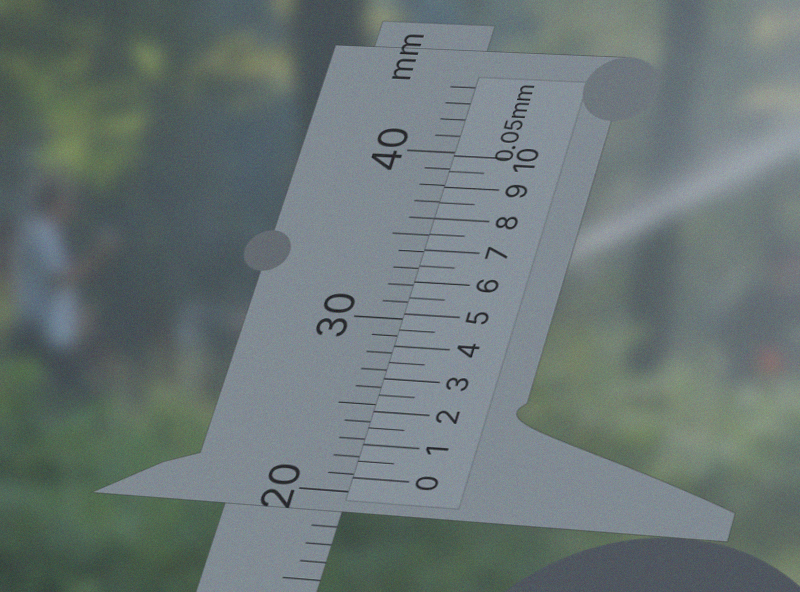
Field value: 20.8,mm
